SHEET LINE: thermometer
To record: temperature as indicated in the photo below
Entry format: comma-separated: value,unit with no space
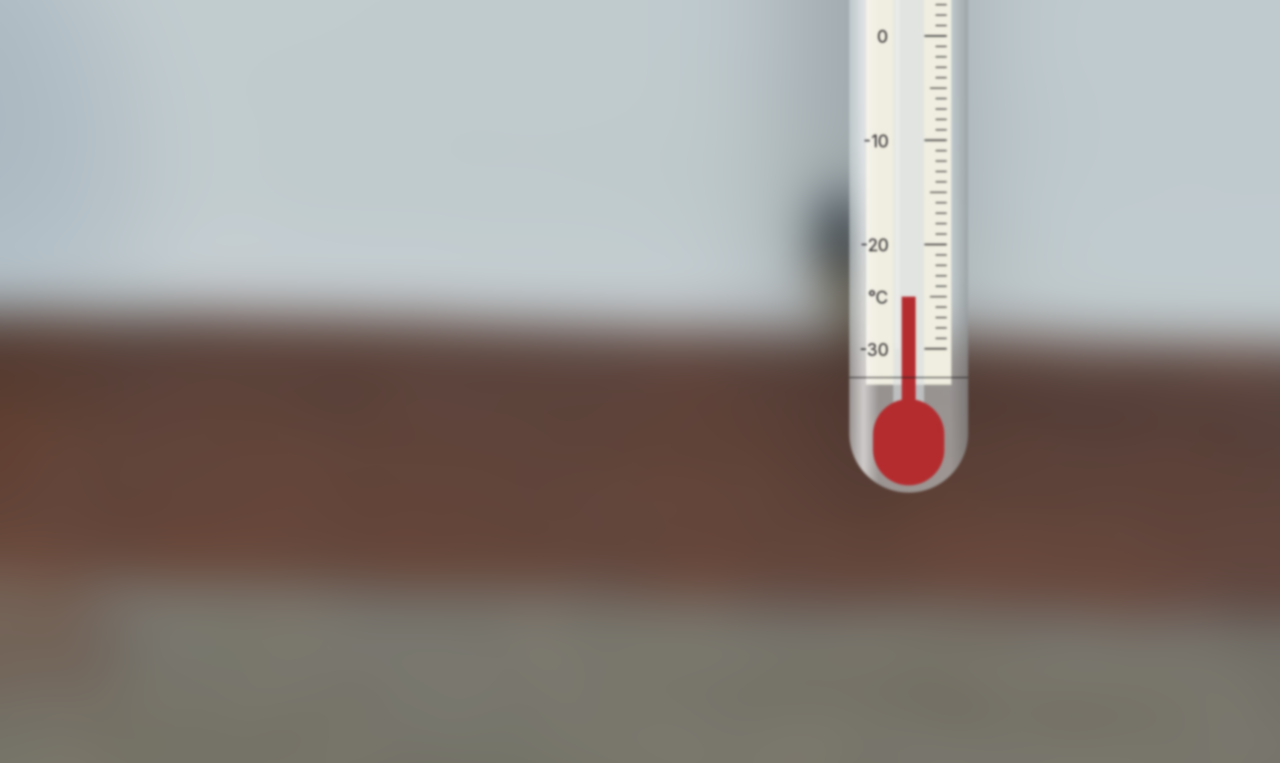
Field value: -25,°C
